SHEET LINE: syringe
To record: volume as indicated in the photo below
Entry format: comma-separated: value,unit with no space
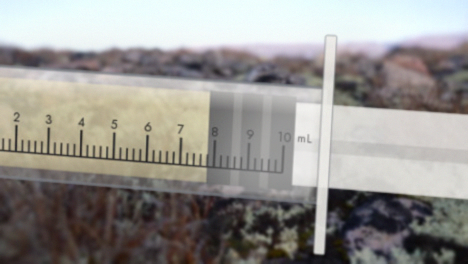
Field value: 7.8,mL
